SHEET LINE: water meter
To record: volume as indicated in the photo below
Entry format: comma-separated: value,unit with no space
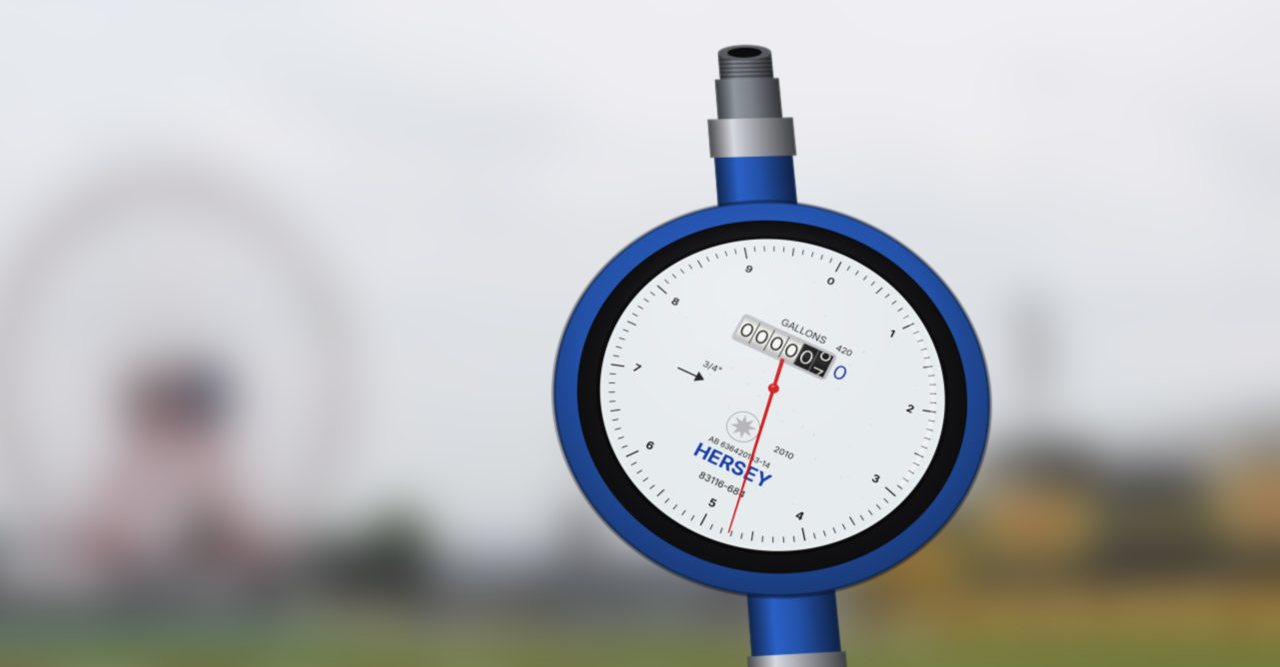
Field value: 64.7,gal
